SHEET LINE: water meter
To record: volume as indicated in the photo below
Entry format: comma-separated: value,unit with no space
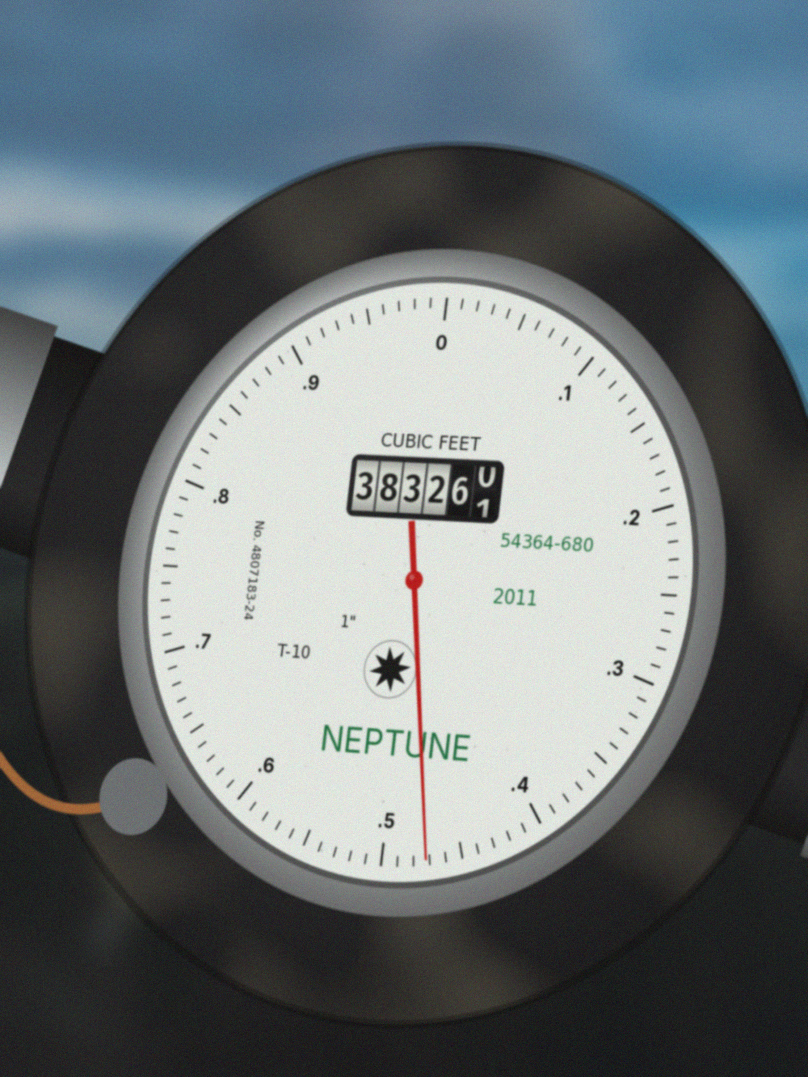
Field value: 383260.47,ft³
